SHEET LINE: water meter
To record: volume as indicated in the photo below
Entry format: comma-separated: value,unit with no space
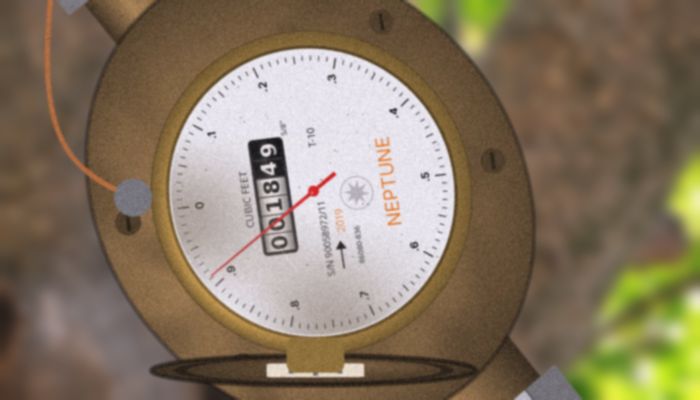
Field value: 1848.91,ft³
